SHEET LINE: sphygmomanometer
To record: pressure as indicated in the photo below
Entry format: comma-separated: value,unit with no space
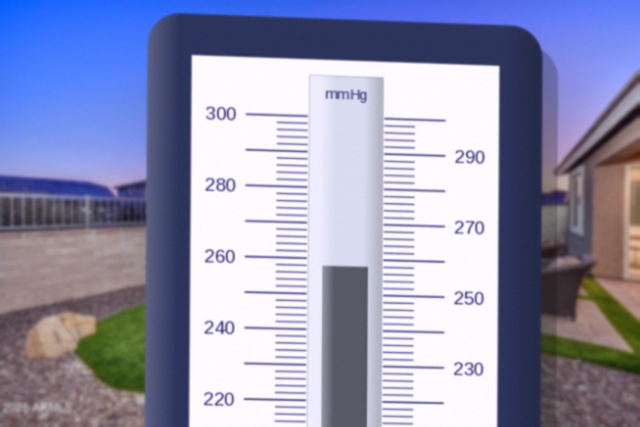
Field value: 258,mmHg
